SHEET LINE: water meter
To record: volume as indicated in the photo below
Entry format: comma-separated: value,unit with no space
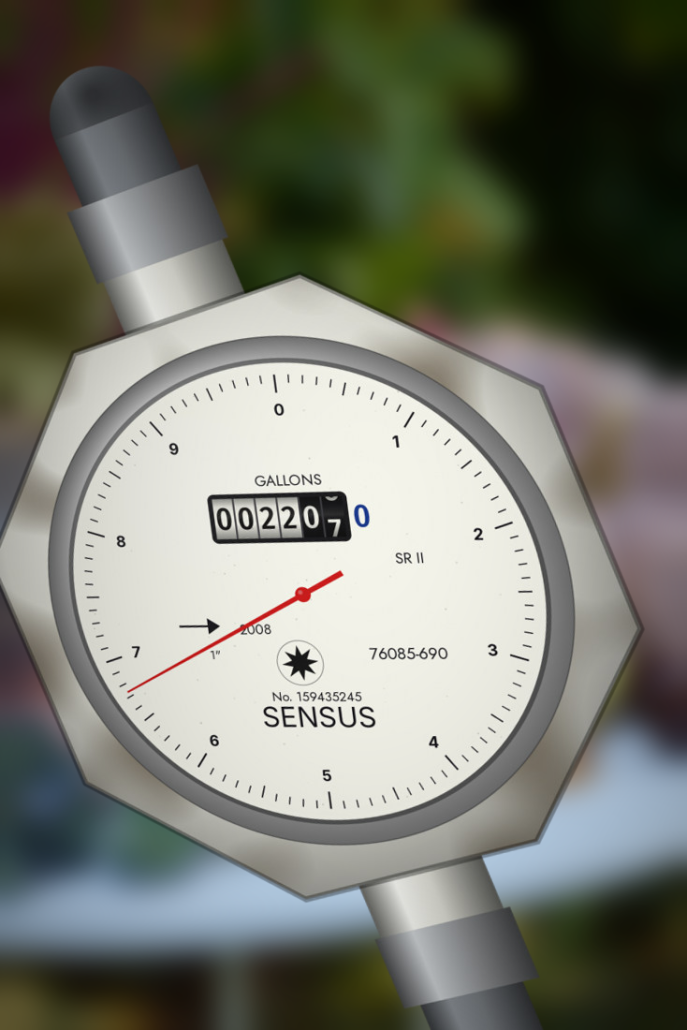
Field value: 22066.7,gal
